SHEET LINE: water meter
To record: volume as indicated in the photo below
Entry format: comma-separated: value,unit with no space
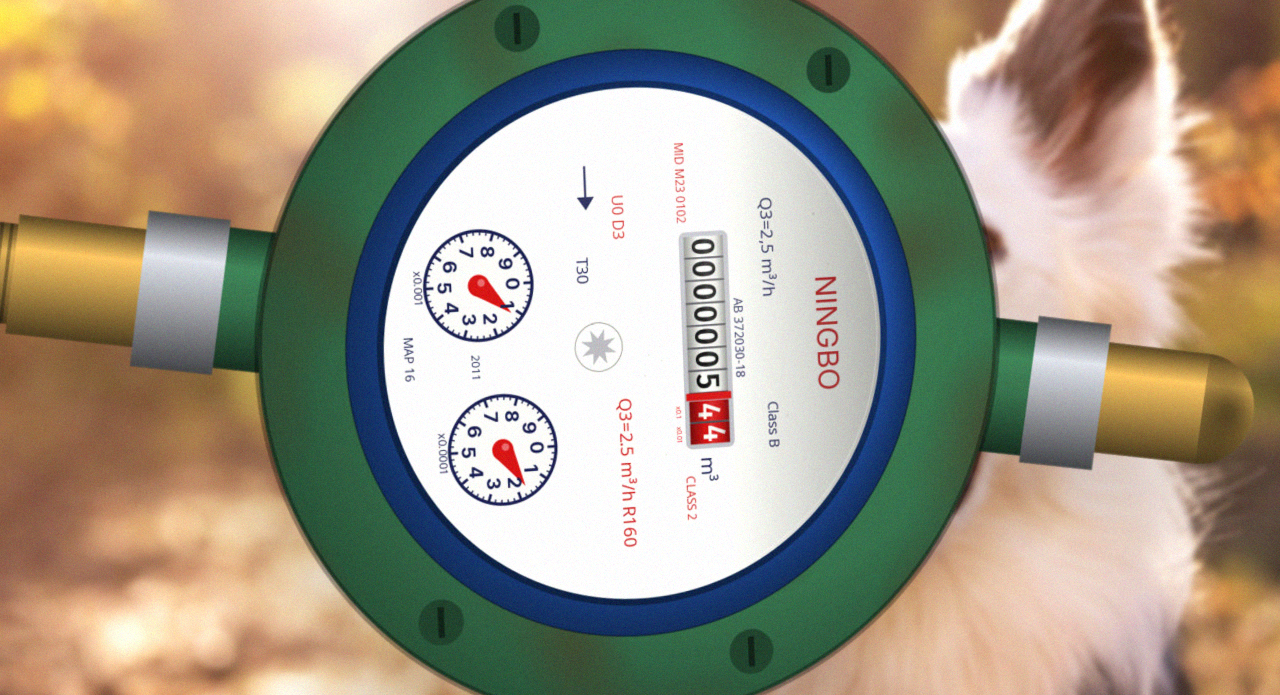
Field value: 5.4411,m³
